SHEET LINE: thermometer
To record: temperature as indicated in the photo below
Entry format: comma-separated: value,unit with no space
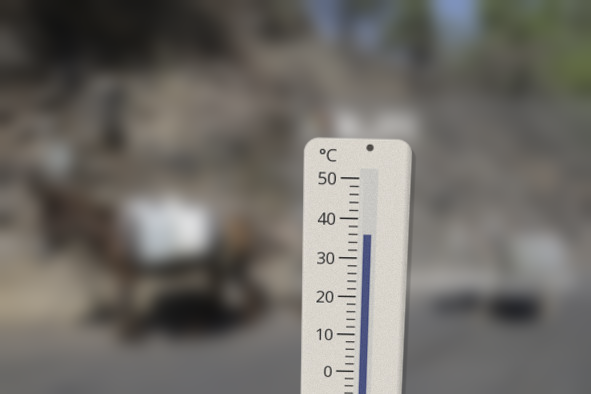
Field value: 36,°C
